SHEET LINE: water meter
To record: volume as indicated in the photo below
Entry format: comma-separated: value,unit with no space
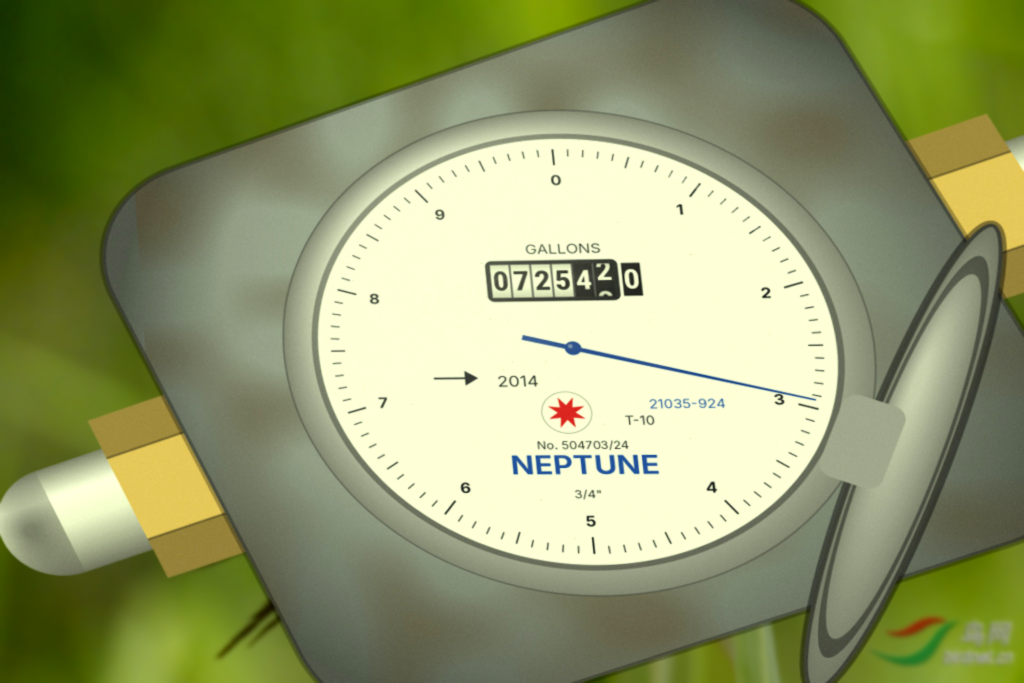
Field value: 725422.9,gal
